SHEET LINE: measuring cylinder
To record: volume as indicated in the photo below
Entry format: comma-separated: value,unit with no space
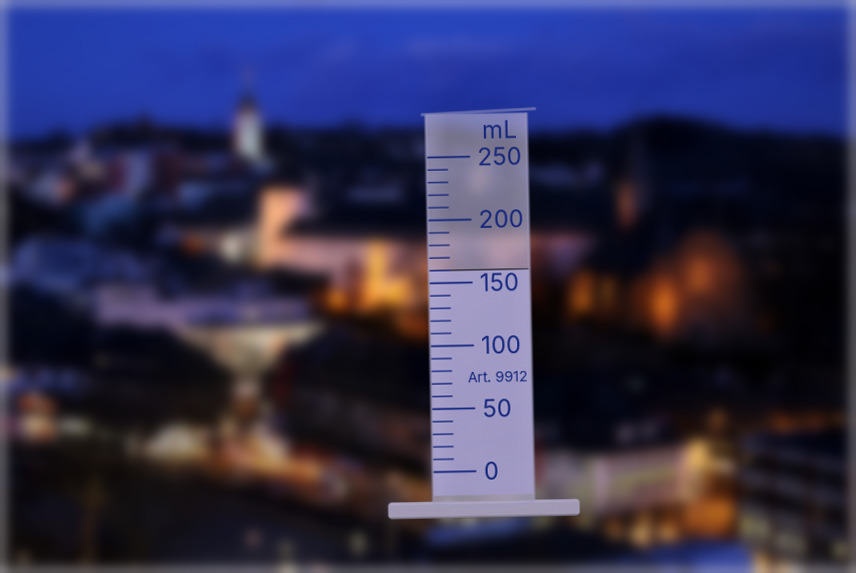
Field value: 160,mL
